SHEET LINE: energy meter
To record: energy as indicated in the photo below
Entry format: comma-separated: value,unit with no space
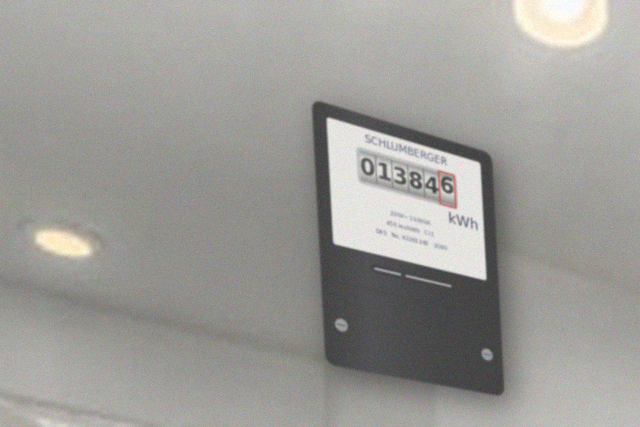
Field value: 1384.6,kWh
